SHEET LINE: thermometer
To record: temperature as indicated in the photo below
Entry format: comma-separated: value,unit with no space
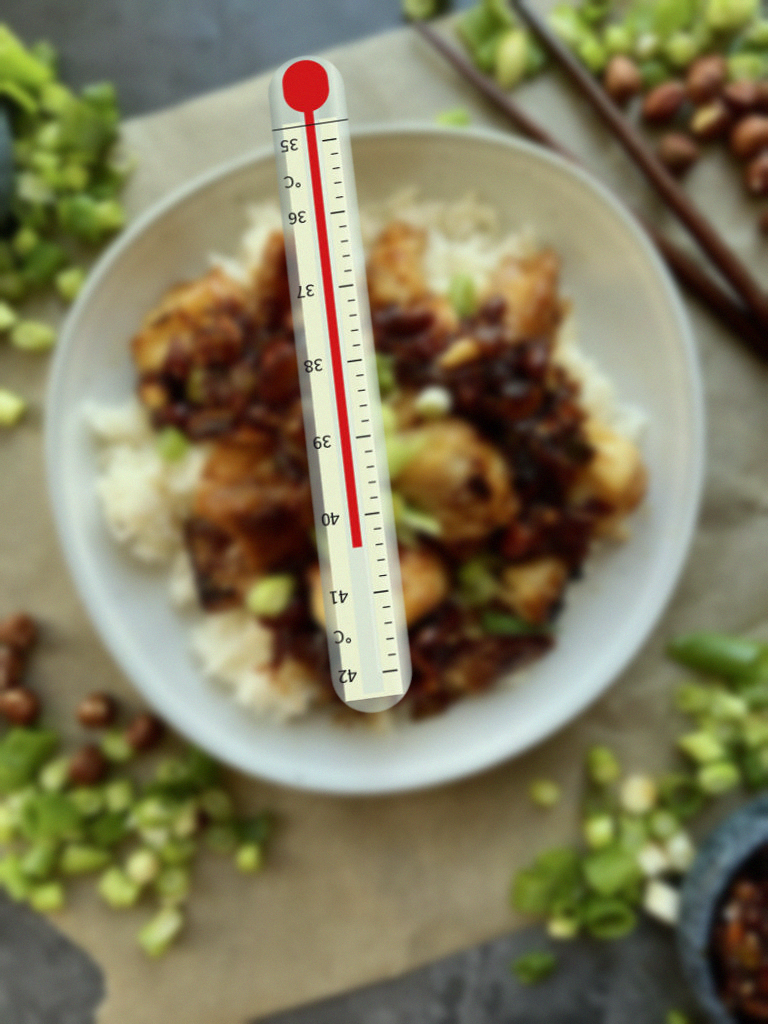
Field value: 40.4,°C
